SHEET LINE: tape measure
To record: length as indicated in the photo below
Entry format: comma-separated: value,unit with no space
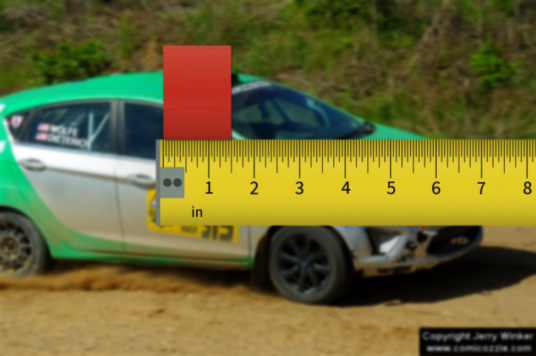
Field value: 1.5,in
